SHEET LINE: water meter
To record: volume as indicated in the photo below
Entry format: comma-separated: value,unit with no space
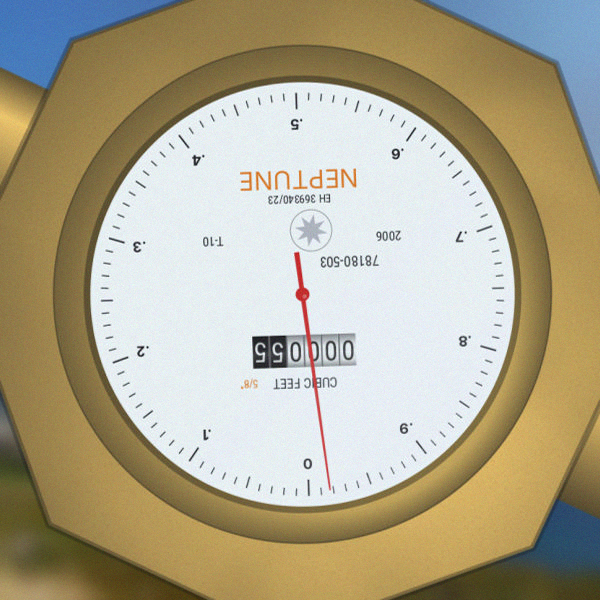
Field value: 54.98,ft³
